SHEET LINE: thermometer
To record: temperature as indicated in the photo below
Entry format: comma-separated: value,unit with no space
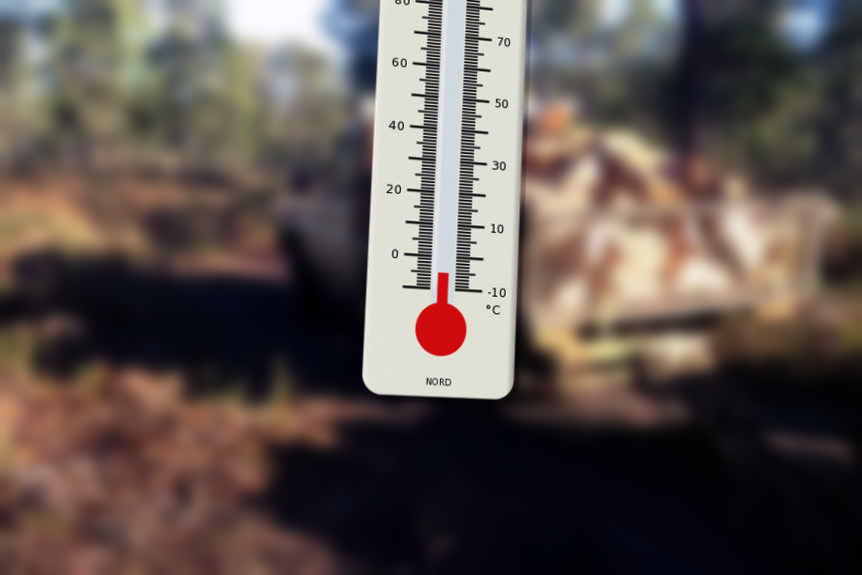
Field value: -5,°C
